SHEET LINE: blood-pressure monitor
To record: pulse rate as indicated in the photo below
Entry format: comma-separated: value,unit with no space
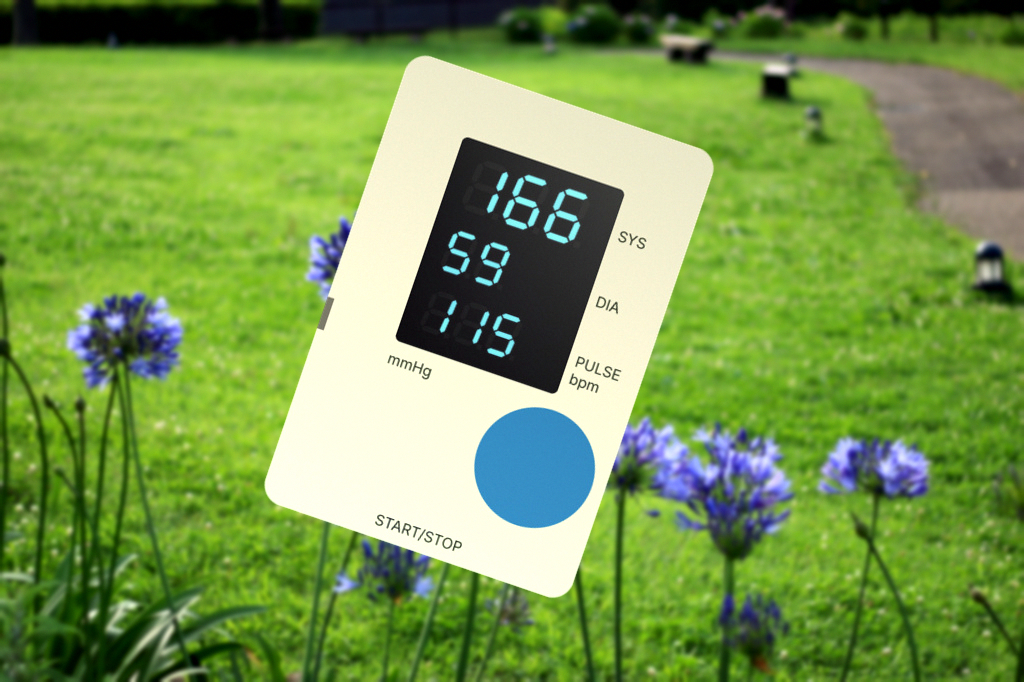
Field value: 115,bpm
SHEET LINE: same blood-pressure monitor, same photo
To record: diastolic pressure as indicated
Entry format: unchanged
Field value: 59,mmHg
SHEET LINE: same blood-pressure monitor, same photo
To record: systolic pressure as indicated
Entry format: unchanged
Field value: 166,mmHg
